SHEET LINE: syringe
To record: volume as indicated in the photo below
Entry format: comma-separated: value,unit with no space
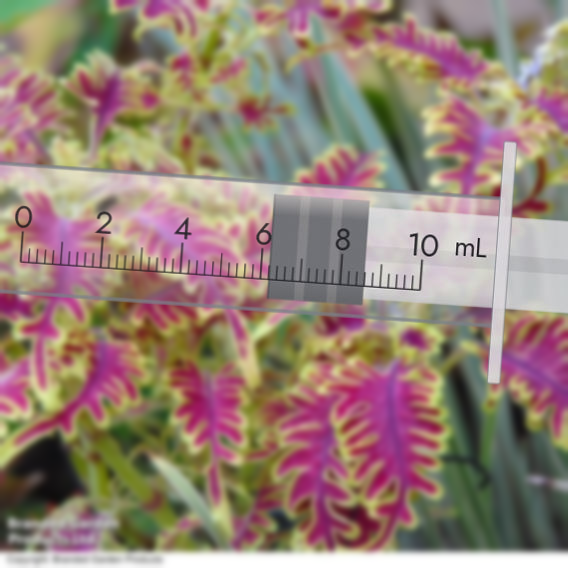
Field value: 6.2,mL
